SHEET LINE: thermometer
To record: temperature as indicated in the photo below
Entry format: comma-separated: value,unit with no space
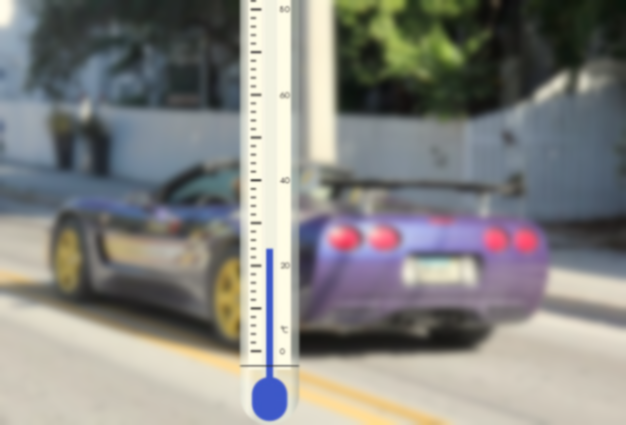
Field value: 24,°C
